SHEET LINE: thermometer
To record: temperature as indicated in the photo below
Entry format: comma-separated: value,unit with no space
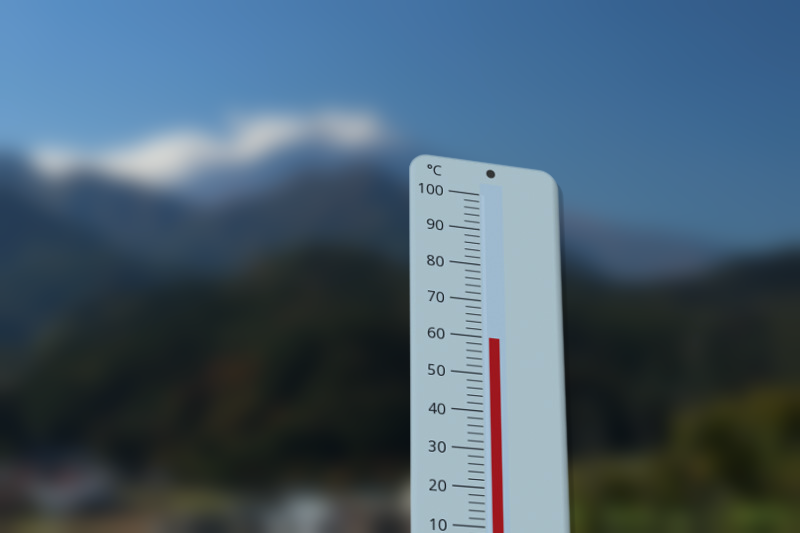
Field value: 60,°C
